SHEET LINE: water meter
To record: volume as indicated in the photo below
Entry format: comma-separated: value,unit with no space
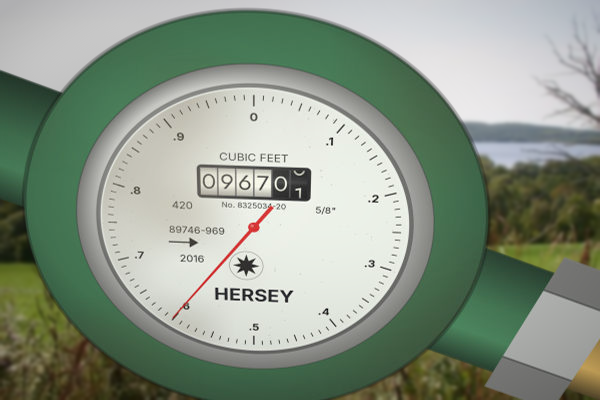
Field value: 96700.60,ft³
